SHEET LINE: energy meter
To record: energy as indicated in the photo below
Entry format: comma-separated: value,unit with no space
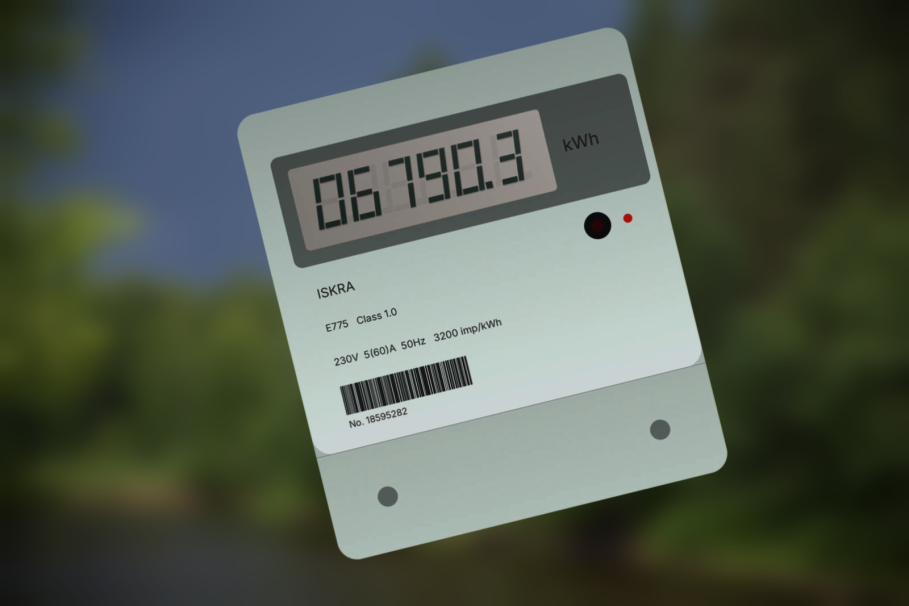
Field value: 6790.3,kWh
